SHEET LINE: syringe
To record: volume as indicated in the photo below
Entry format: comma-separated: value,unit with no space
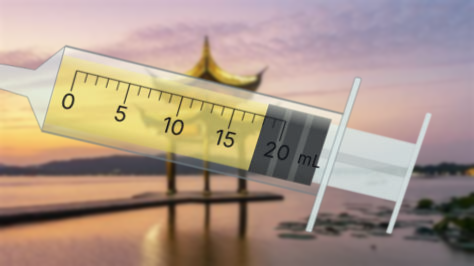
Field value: 18,mL
